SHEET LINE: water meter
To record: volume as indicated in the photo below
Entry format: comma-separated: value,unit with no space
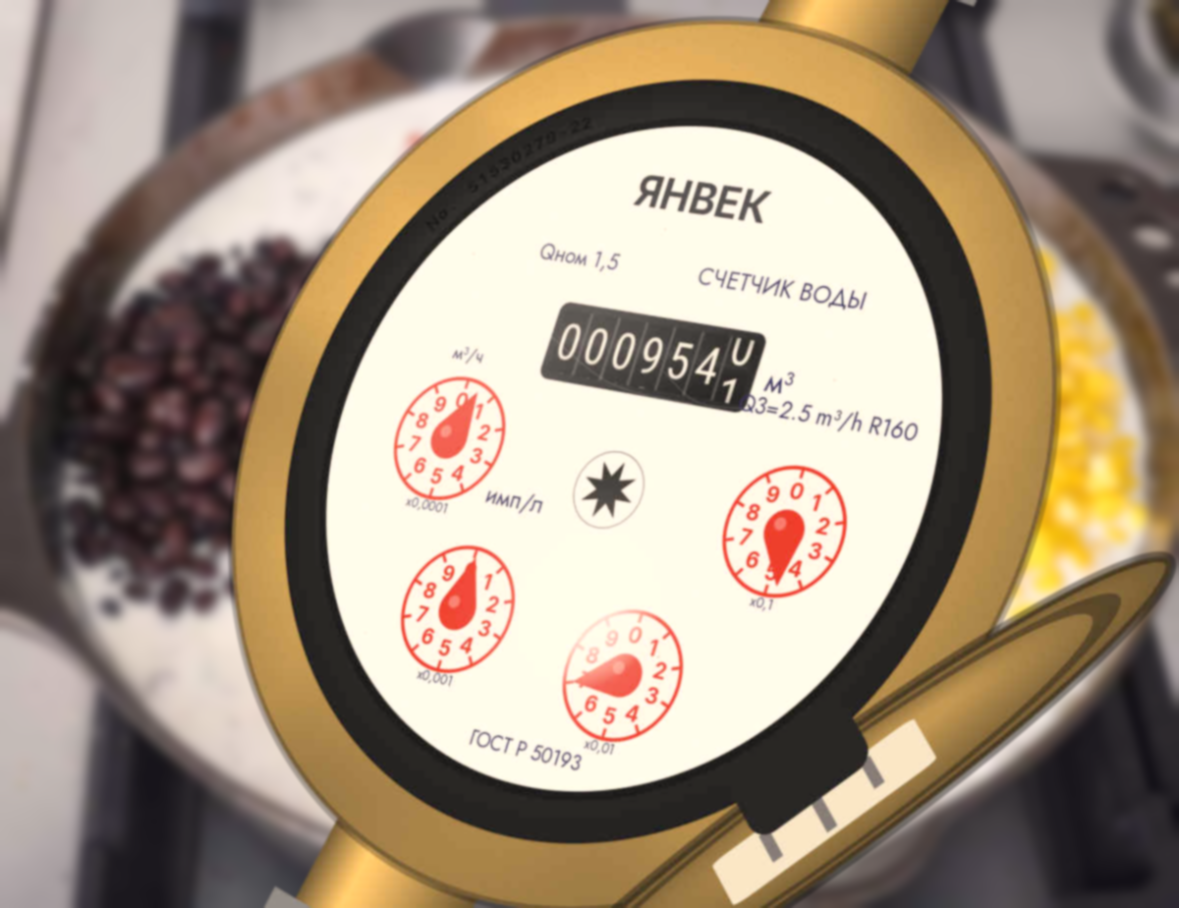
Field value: 9540.4700,m³
